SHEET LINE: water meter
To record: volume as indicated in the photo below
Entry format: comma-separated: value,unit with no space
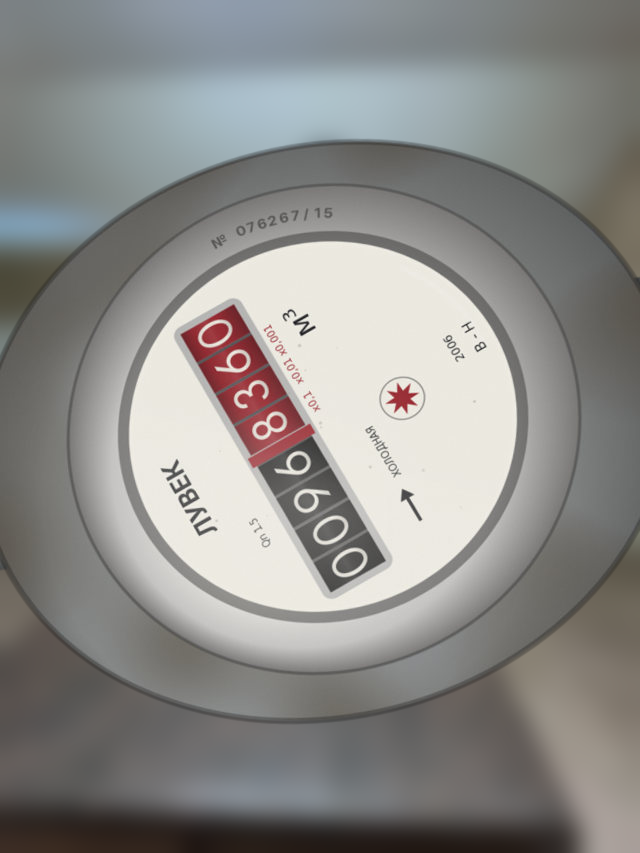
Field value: 96.8360,m³
